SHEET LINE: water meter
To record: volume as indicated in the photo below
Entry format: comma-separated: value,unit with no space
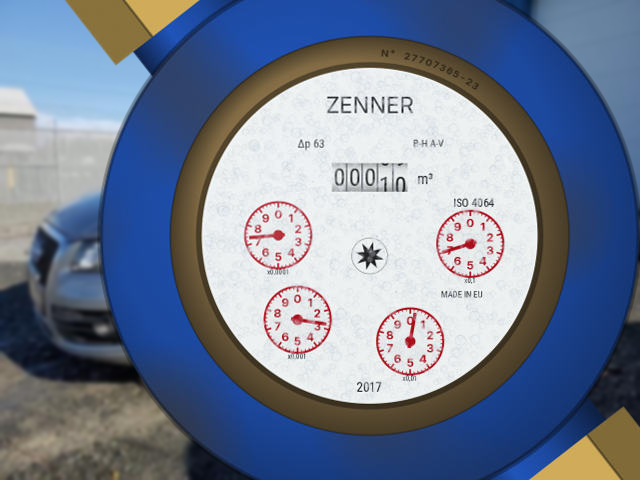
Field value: 9.7027,m³
